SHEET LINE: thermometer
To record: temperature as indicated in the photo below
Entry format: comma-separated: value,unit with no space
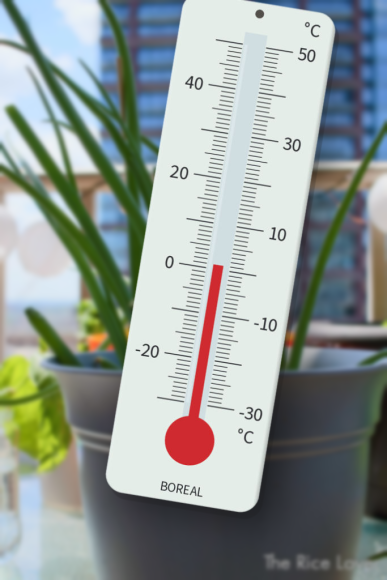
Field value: 1,°C
